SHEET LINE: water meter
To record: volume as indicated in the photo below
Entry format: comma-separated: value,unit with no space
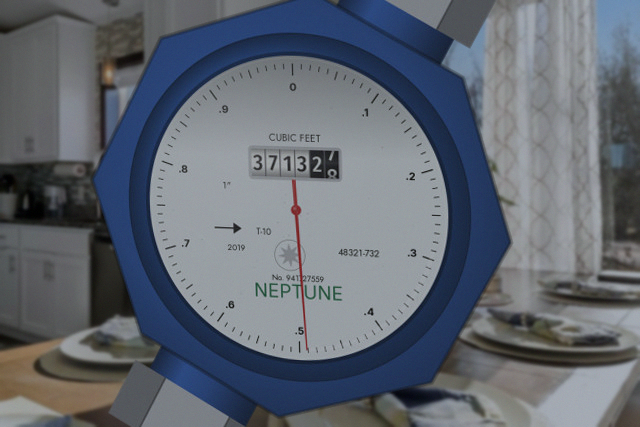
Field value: 371327.49,ft³
